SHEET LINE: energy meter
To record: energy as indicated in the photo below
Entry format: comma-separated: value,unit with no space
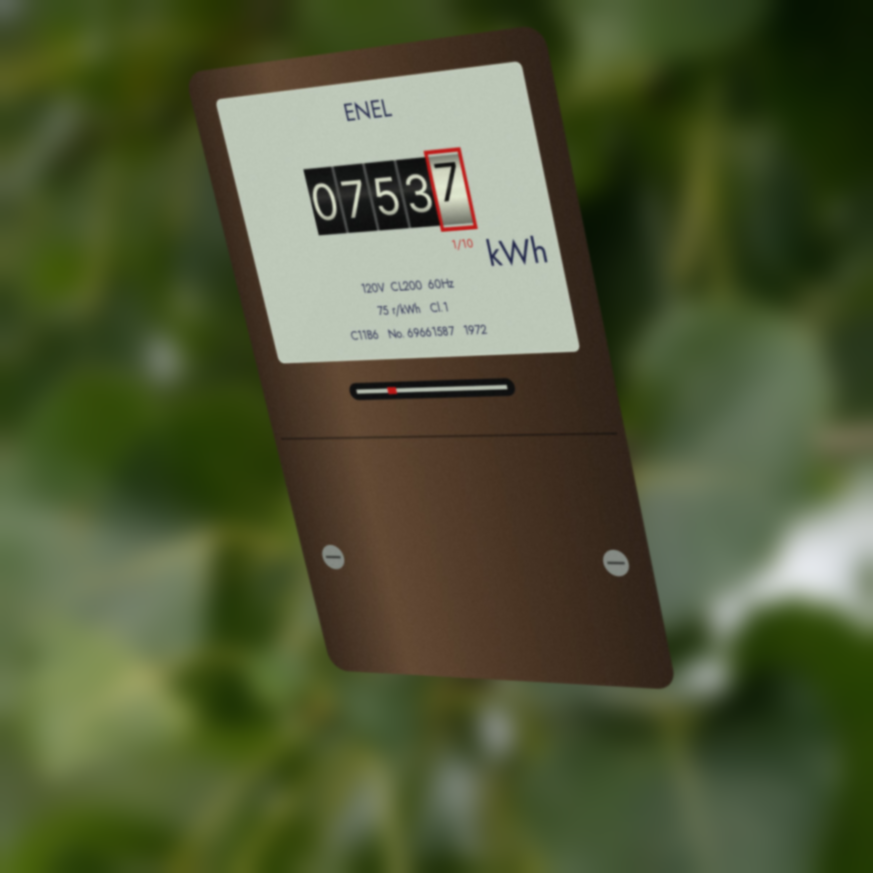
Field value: 753.7,kWh
